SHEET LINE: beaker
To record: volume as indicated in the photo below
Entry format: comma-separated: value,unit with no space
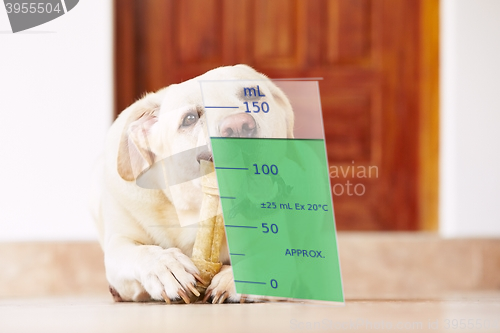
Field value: 125,mL
